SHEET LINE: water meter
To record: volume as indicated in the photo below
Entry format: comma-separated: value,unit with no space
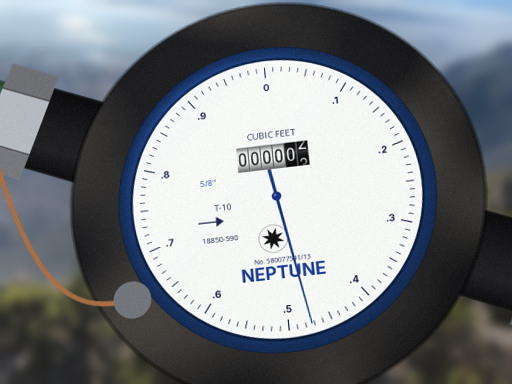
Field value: 2.47,ft³
